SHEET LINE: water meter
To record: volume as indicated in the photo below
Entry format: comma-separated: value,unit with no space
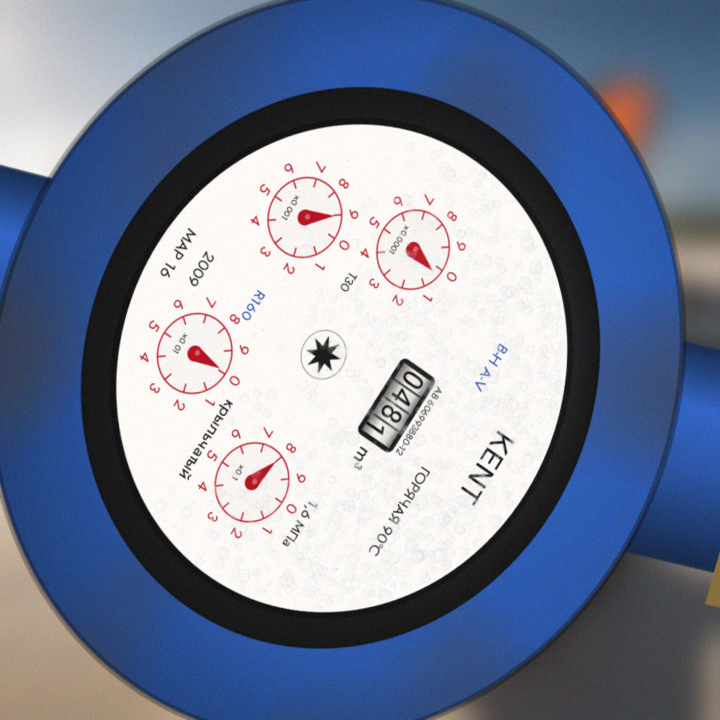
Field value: 480.7990,m³
